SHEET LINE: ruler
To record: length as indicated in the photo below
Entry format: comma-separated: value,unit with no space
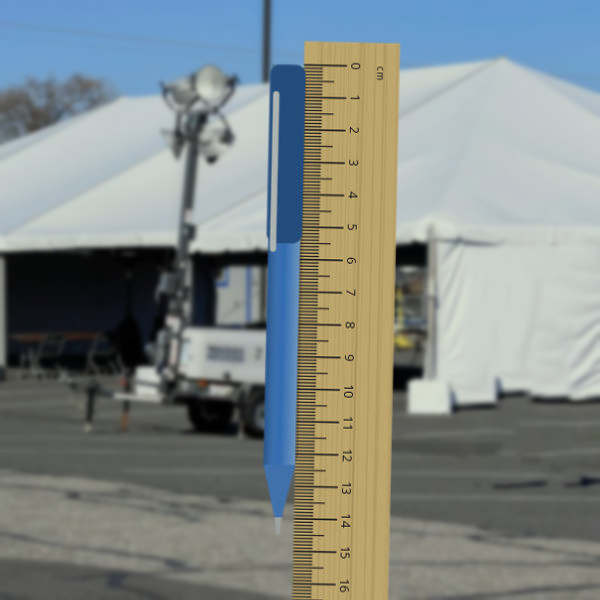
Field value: 14.5,cm
